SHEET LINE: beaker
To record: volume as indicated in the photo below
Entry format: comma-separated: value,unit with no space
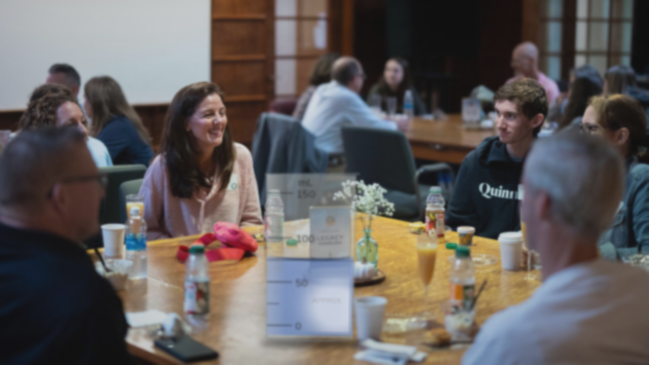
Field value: 75,mL
